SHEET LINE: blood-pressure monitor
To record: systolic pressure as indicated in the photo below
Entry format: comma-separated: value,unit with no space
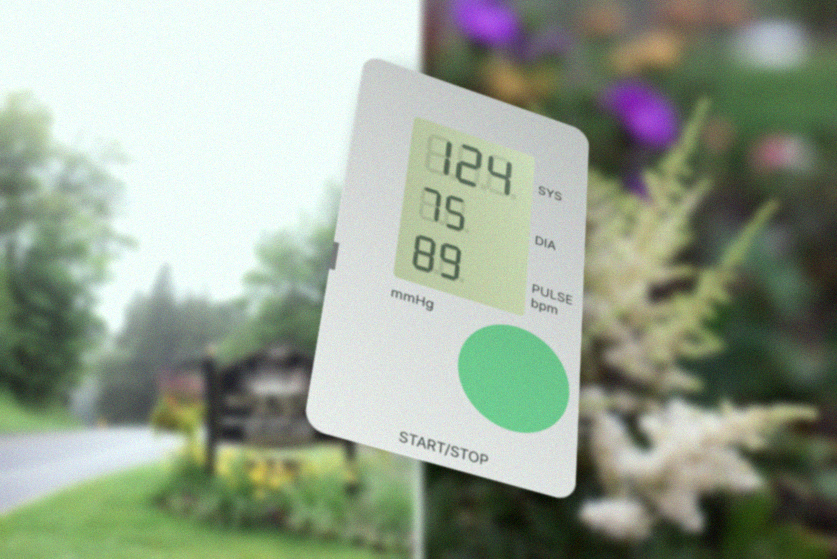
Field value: 124,mmHg
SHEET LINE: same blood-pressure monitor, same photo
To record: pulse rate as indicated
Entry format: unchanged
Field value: 89,bpm
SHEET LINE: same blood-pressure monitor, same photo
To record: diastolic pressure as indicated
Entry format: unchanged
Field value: 75,mmHg
